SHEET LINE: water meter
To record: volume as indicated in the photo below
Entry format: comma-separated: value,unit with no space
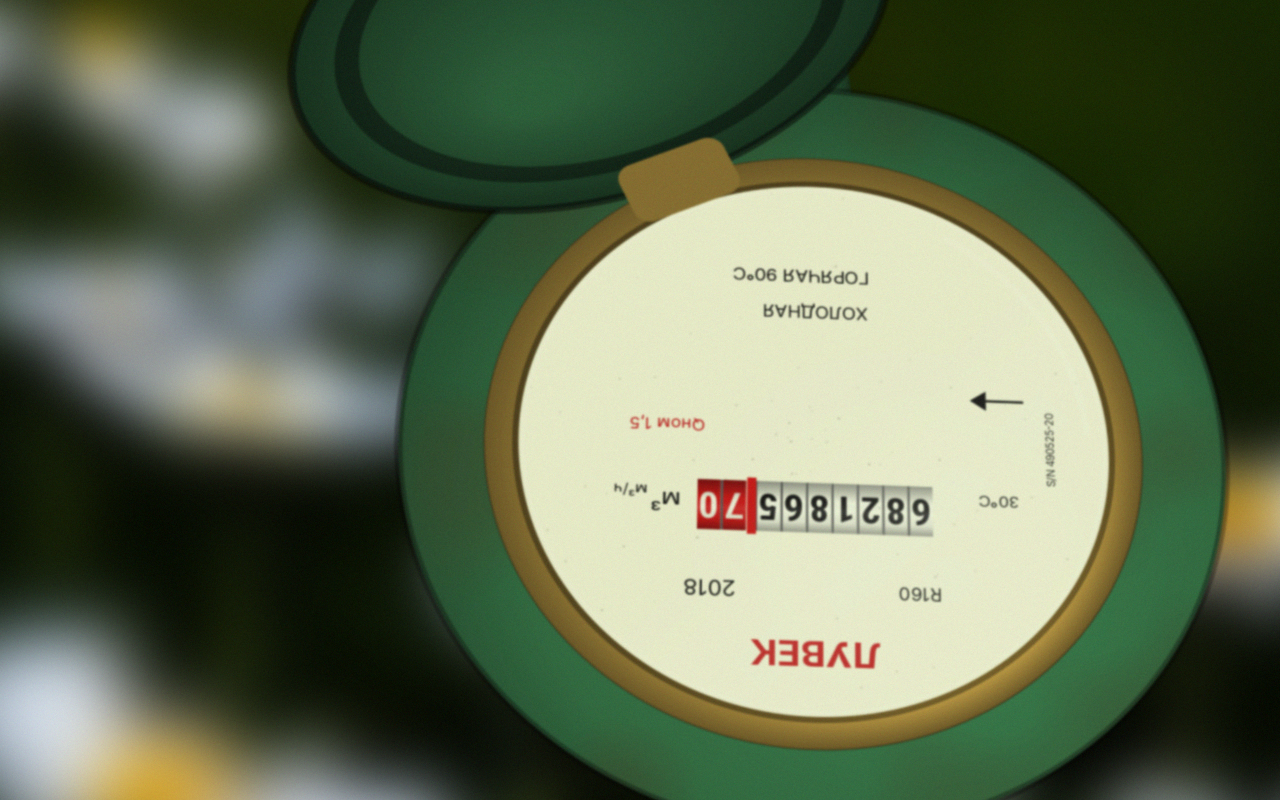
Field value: 6821865.70,m³
